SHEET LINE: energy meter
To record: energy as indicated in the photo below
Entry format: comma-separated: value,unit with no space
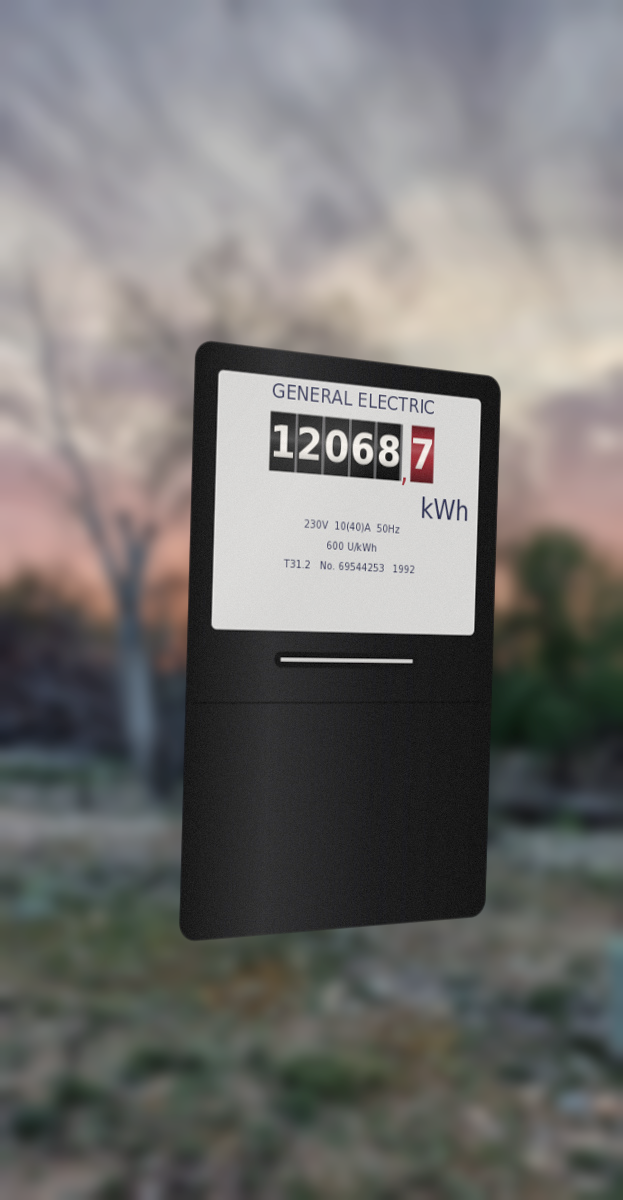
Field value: 12068.7,kWh
